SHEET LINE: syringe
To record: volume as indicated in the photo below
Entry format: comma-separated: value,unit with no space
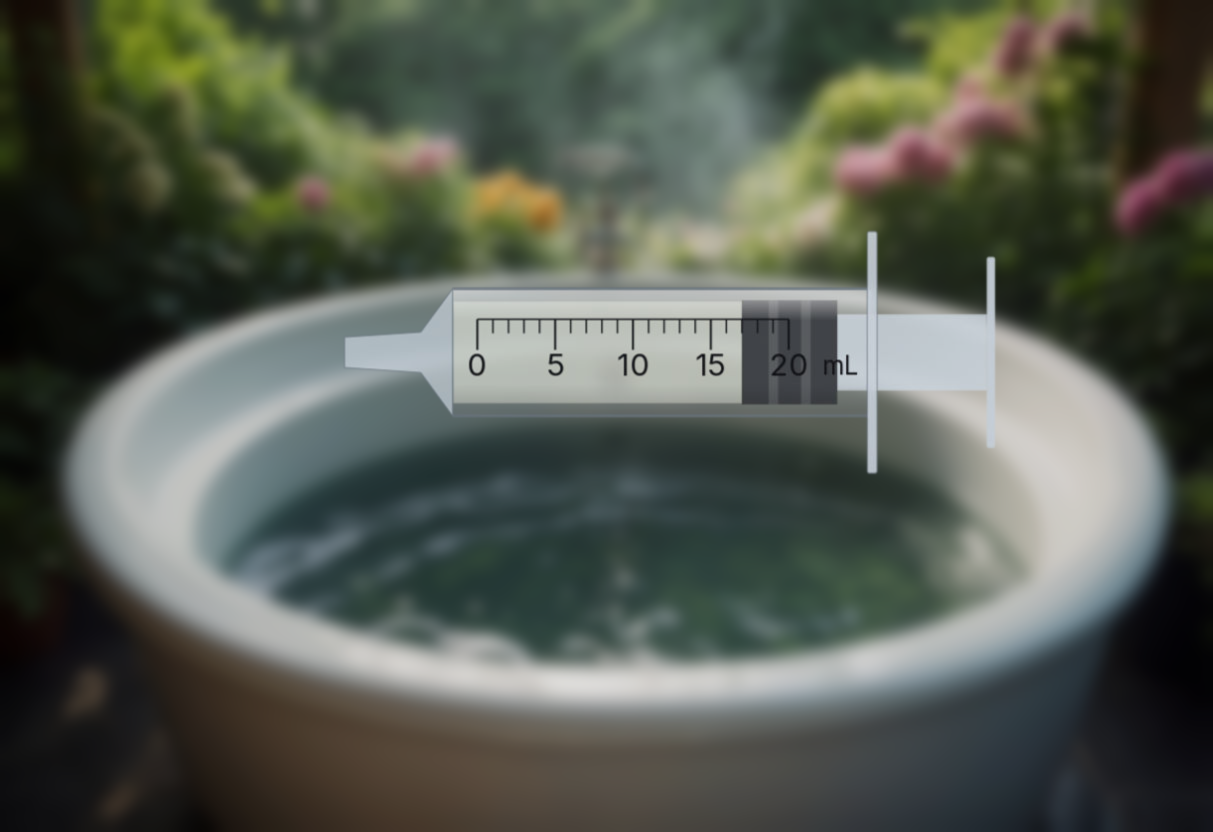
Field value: 17,mL
